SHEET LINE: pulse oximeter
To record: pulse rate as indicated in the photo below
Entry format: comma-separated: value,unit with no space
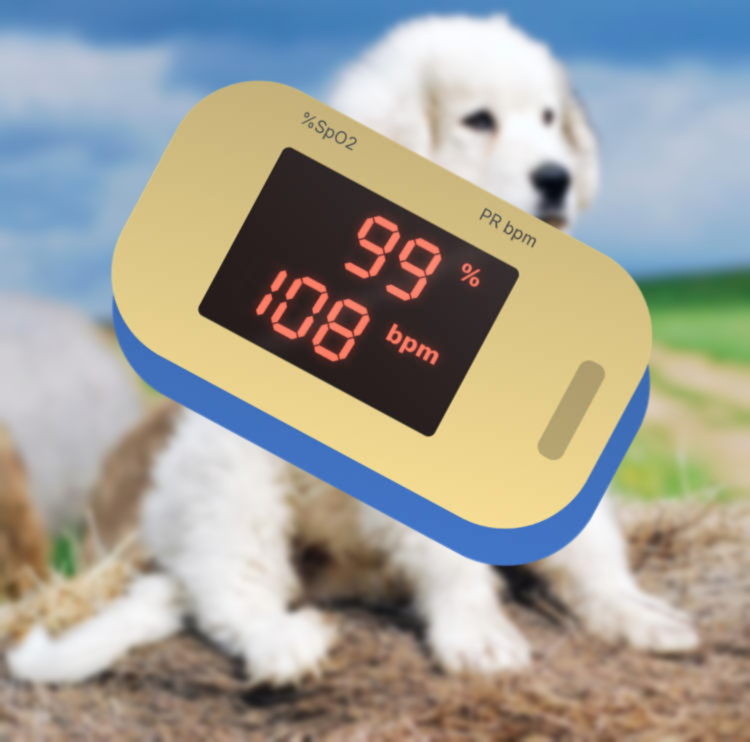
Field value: 108,bpm
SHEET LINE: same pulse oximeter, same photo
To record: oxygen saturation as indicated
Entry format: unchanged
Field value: 99,%
